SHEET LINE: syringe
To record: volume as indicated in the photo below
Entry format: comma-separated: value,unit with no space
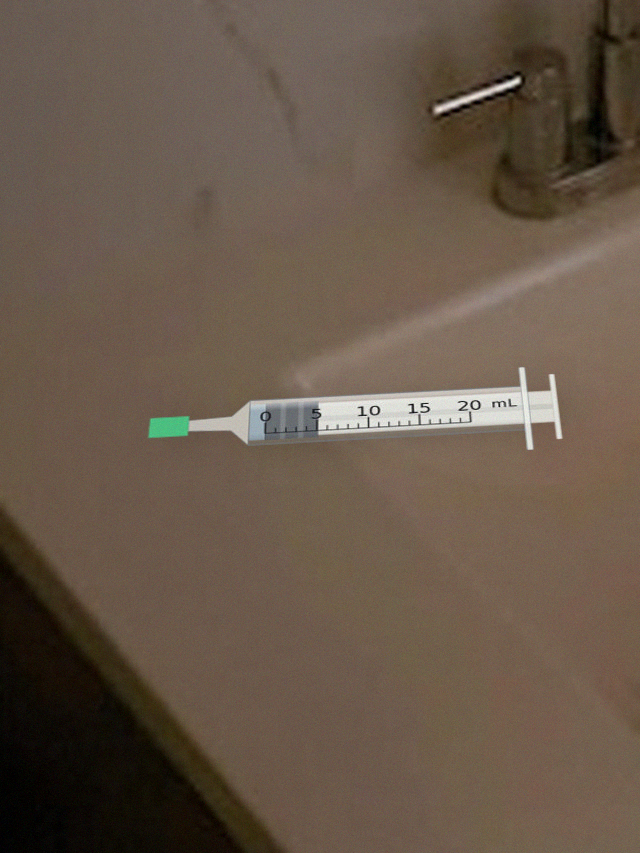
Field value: 0,mL
